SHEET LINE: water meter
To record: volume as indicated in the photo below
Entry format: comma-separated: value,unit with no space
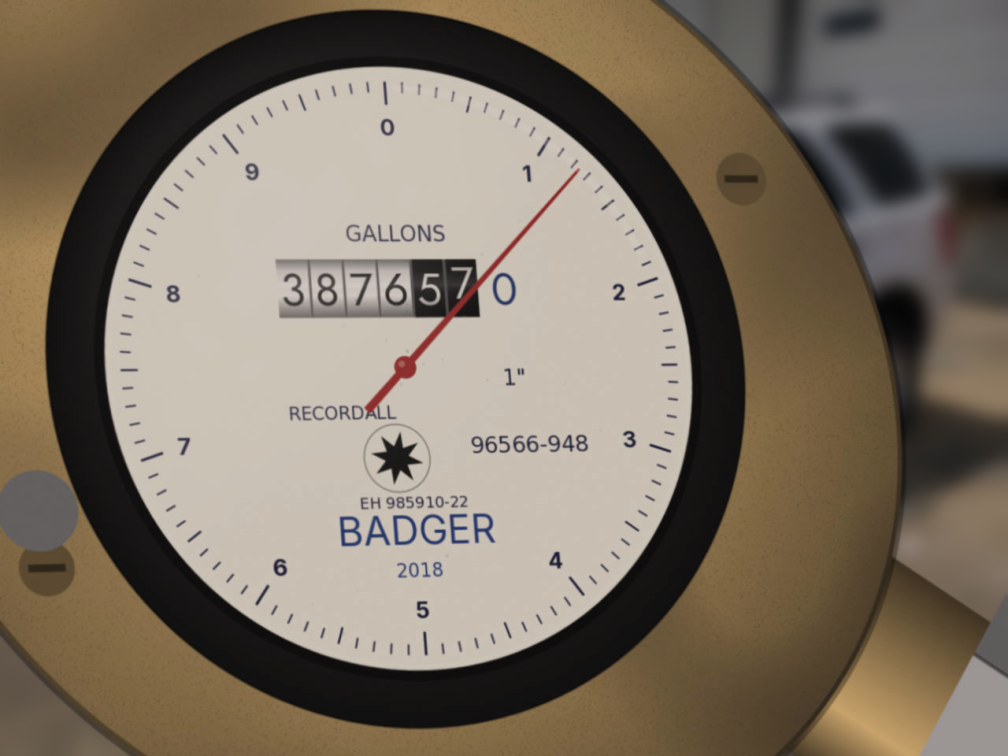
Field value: 3876571.2,gal
